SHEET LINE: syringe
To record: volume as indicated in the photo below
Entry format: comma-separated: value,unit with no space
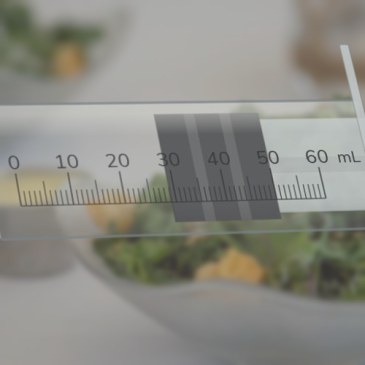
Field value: 29,mL
